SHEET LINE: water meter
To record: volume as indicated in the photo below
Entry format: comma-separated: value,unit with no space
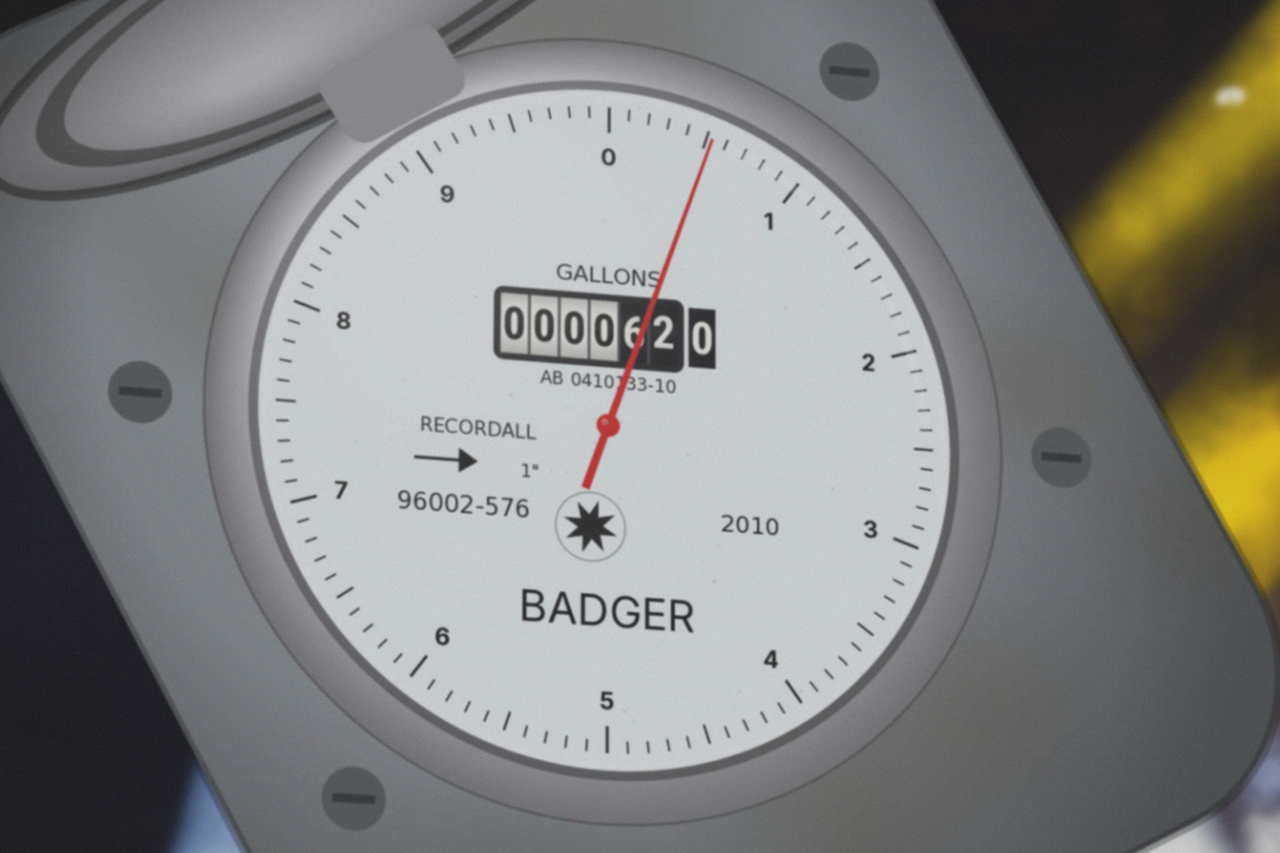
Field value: 620.5,gal
